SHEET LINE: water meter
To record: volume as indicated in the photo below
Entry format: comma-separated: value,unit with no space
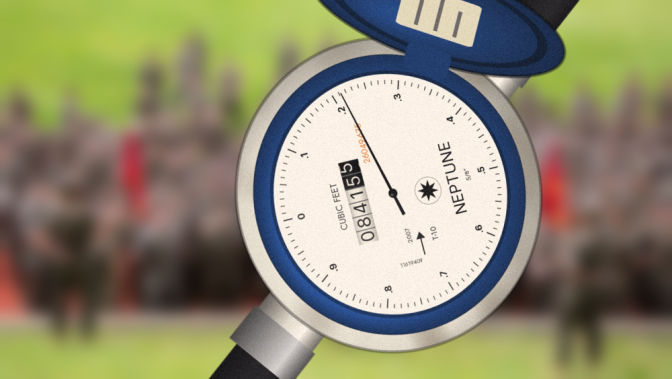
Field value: 84155.21,ft³
